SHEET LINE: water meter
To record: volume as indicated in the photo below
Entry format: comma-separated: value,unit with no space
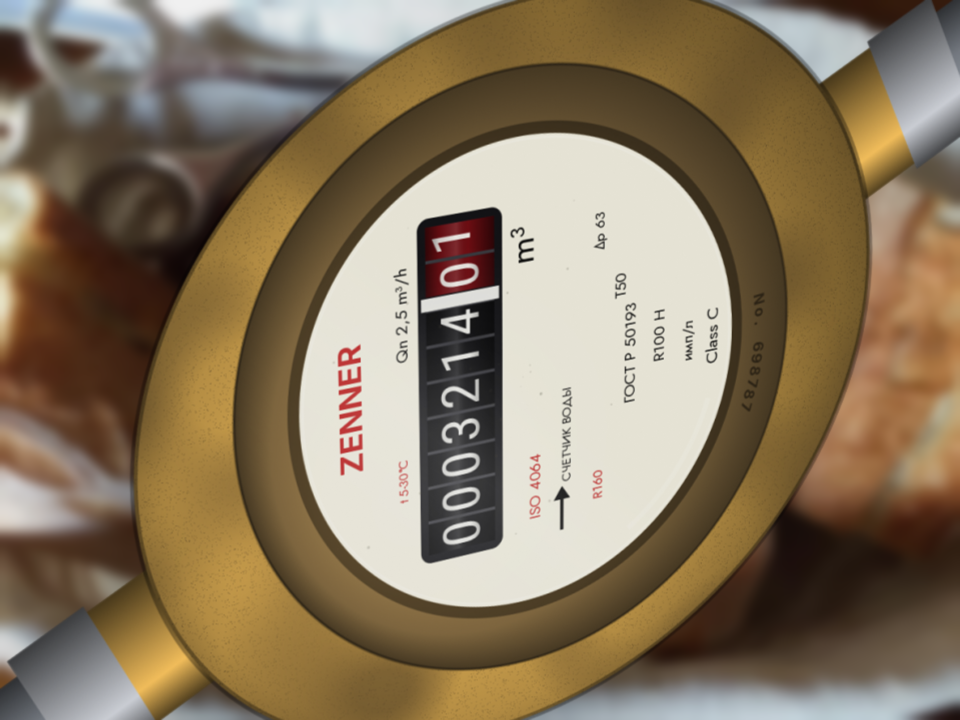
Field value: 3214.01,m³
